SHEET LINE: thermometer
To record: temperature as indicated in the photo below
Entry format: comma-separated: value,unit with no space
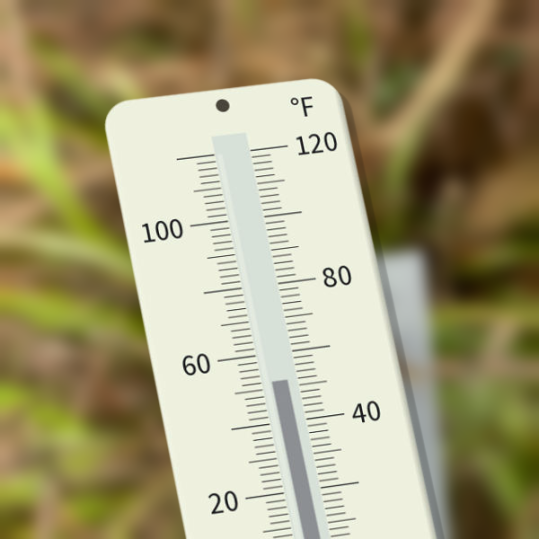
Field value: 52,°F
